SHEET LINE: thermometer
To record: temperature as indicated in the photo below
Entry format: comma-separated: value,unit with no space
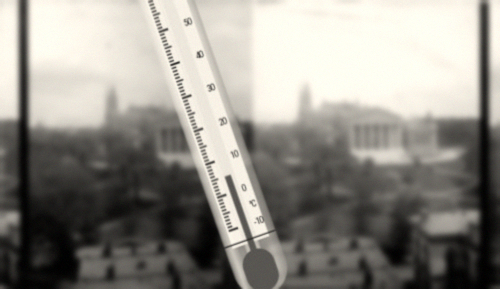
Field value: 5,°C
